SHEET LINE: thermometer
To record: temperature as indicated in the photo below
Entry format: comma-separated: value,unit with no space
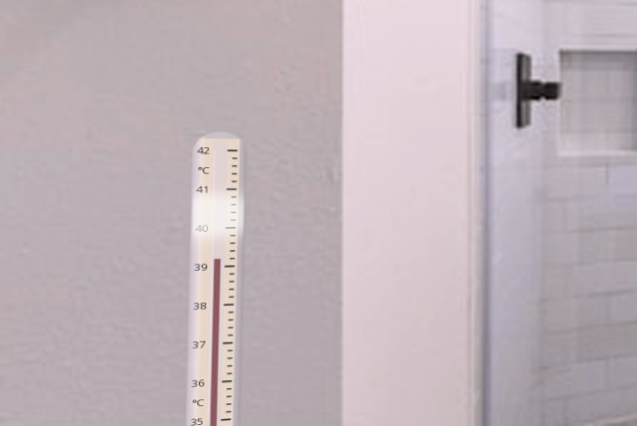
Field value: 39.2,°C
